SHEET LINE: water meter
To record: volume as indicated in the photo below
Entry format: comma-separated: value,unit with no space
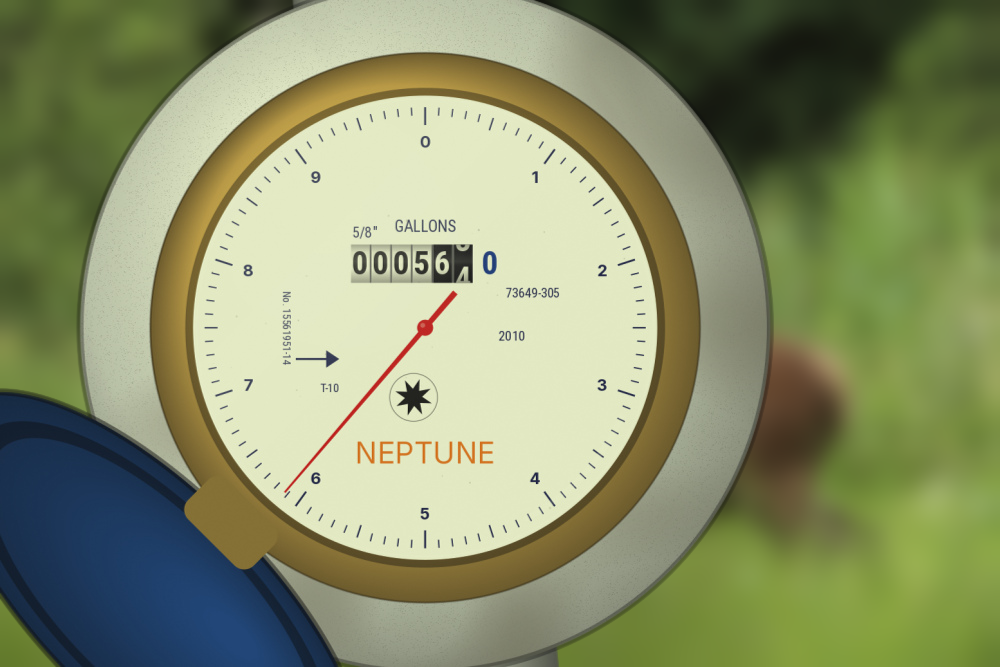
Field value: 5636.1,gal
